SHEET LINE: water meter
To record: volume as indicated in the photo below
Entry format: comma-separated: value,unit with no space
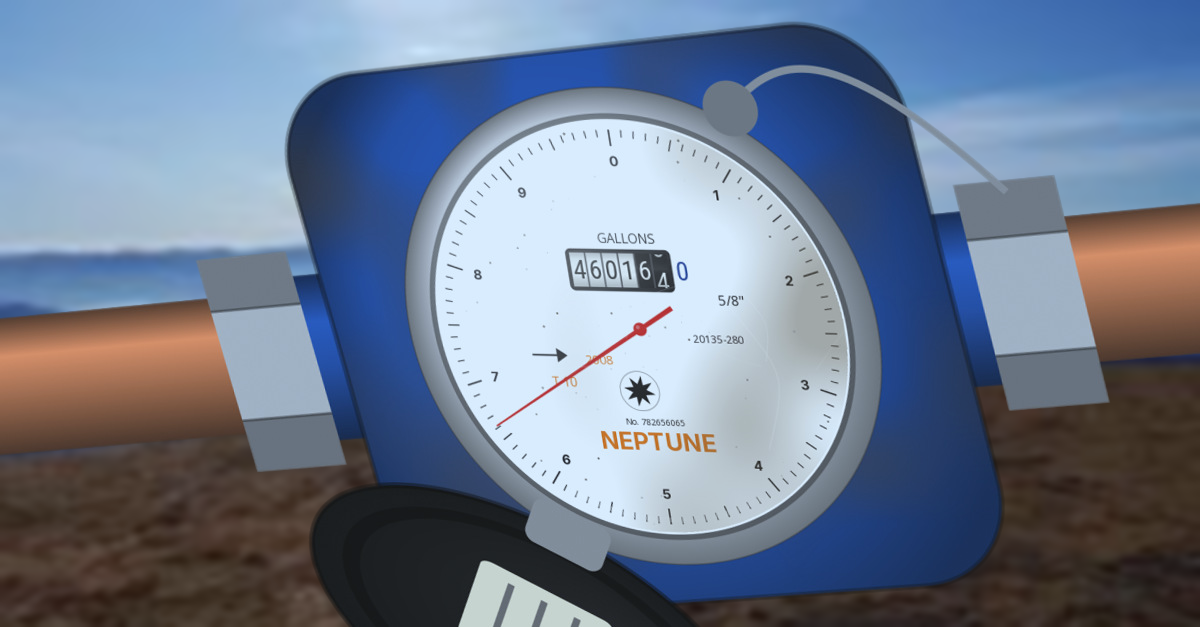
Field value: 4601636.6,gal
